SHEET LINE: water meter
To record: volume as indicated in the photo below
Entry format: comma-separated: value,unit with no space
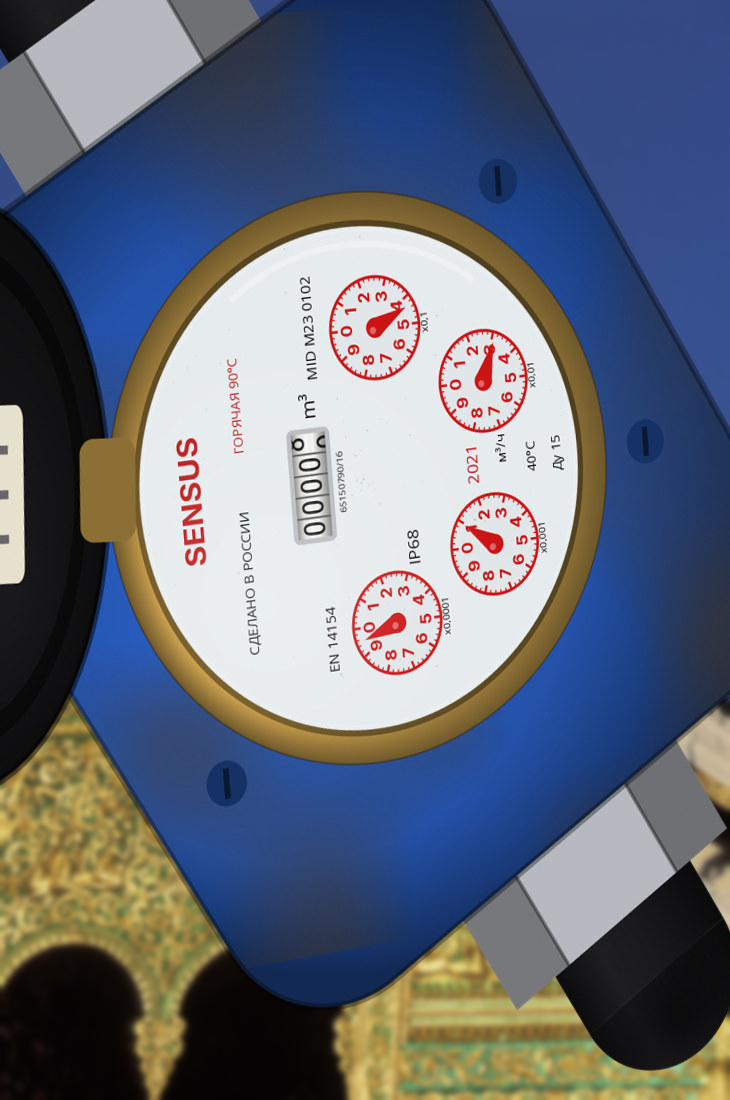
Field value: 8.4309,m³
